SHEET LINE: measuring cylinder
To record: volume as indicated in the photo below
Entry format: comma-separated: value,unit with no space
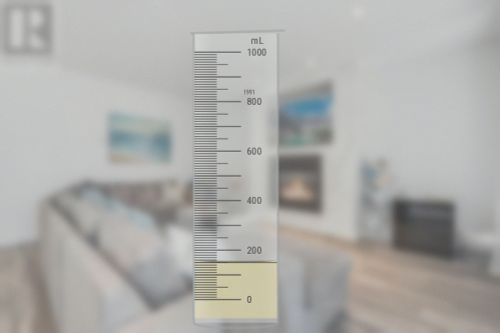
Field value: 150,mL
